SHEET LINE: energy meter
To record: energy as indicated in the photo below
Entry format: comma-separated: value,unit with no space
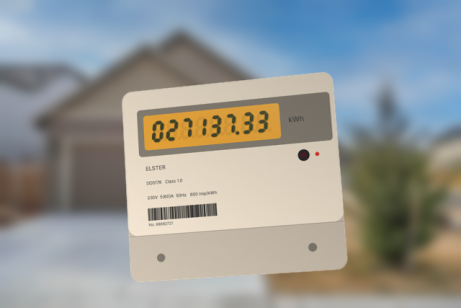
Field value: 27137.33,kWh
